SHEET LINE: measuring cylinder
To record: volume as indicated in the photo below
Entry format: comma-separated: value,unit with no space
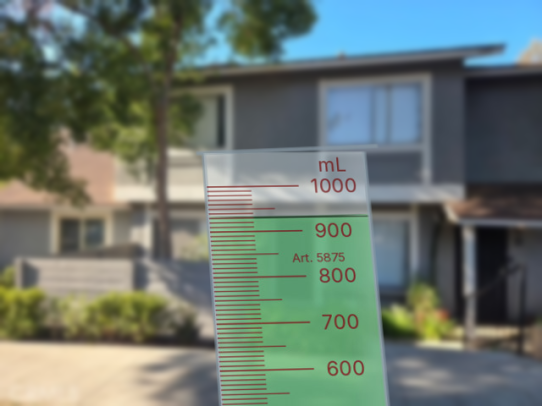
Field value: 930,mL
